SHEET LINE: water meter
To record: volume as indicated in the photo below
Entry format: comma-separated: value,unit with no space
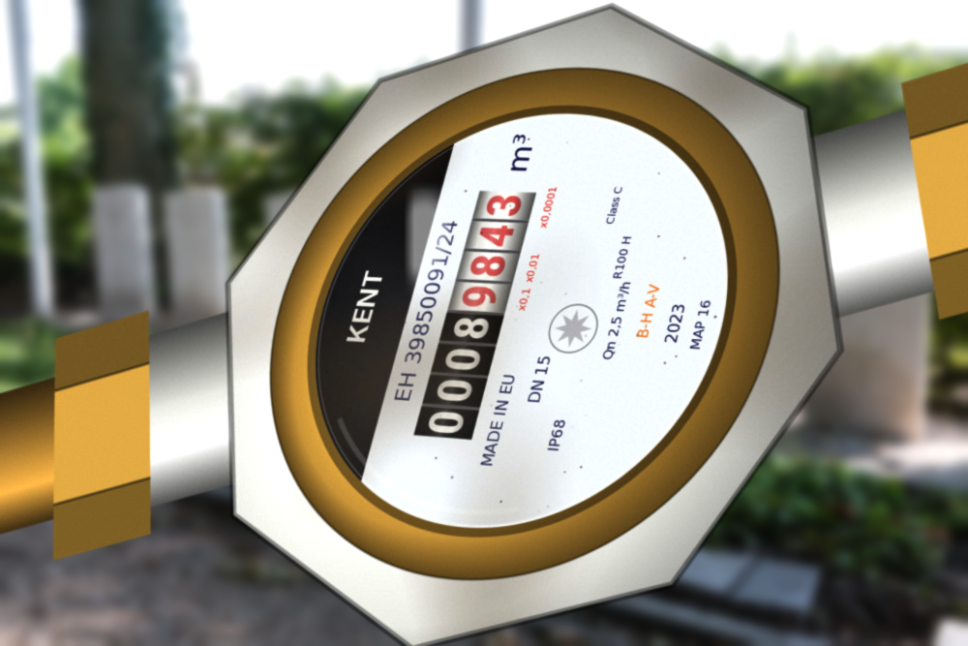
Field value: 8.9843,m³
